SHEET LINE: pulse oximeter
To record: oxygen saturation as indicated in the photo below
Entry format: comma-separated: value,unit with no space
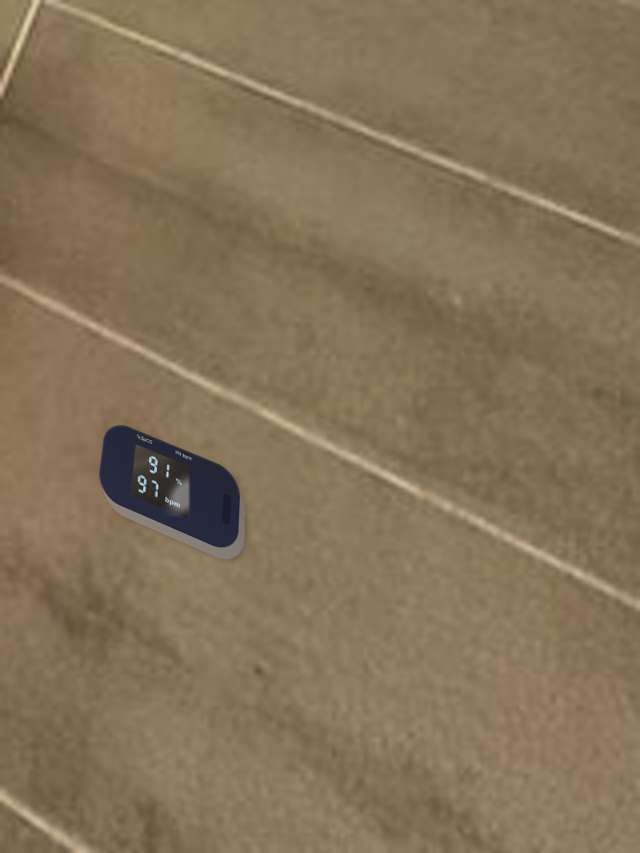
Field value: 91,%
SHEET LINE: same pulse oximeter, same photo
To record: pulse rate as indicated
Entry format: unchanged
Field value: 97,bpm
